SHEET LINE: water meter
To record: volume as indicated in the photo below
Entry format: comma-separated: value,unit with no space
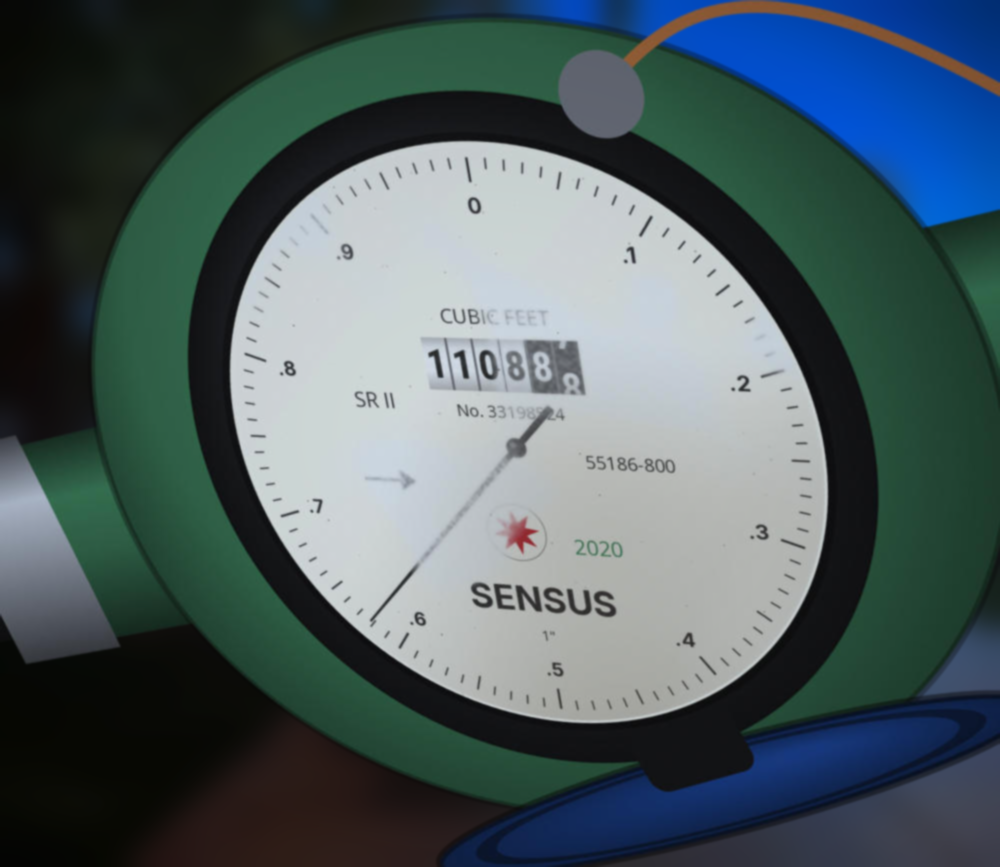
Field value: 110887.62,ft³
